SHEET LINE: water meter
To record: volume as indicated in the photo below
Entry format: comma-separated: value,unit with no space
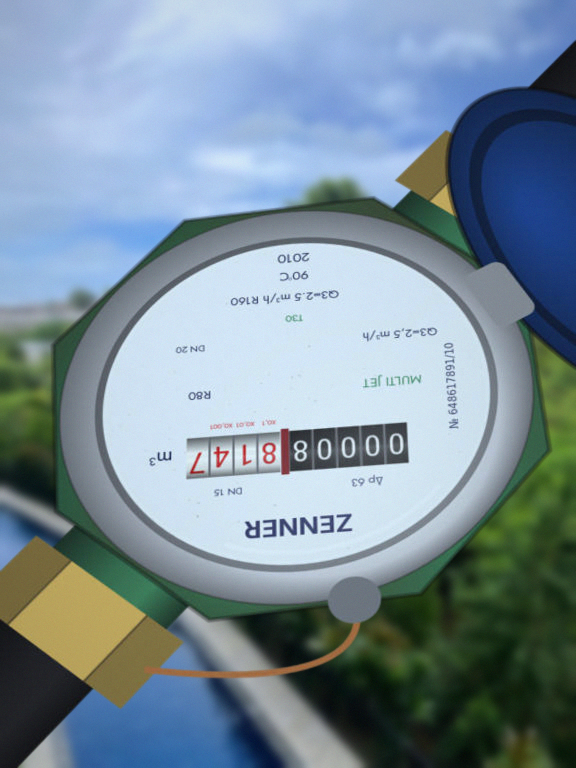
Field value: 8.8147,m³
